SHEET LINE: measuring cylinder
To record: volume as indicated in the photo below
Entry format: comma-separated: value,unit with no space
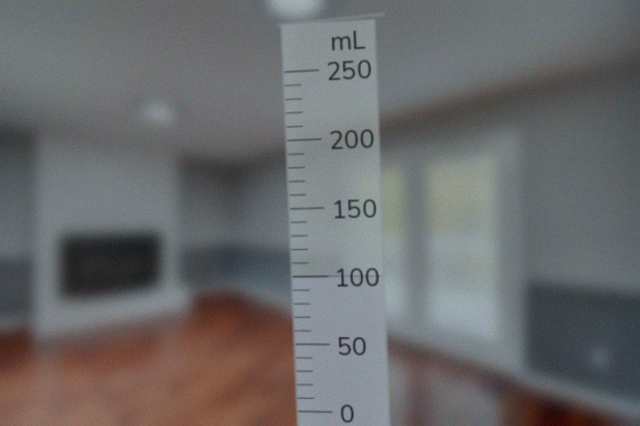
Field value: 100,mL
